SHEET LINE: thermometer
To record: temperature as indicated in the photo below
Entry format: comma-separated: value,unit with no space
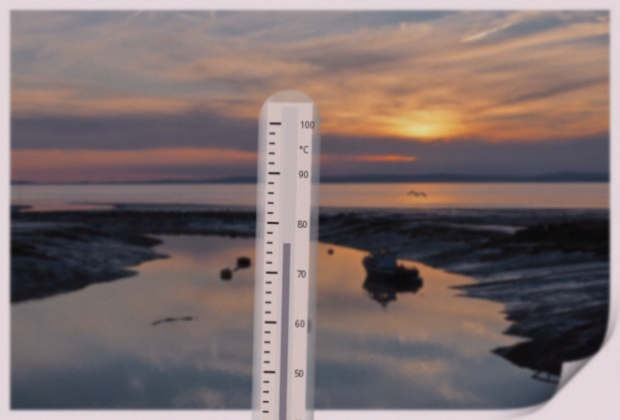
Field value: 76,°C
